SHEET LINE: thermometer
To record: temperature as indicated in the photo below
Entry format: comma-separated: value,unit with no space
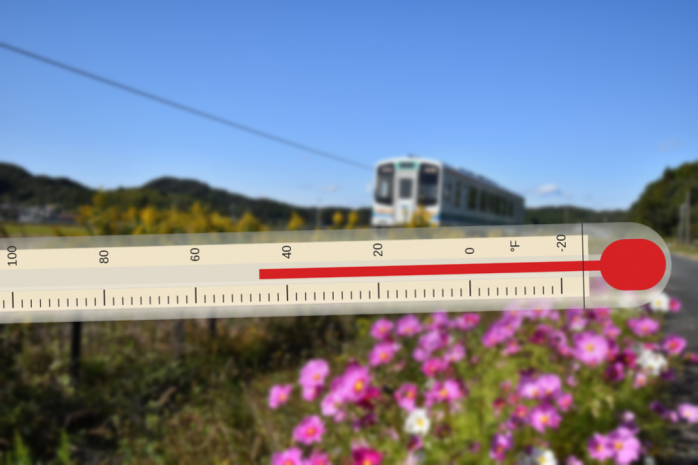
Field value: 46,°F
